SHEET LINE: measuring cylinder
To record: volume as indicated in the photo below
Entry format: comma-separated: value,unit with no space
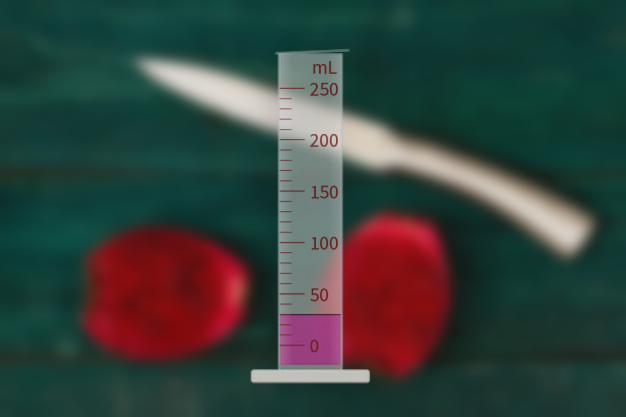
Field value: 30,mL
